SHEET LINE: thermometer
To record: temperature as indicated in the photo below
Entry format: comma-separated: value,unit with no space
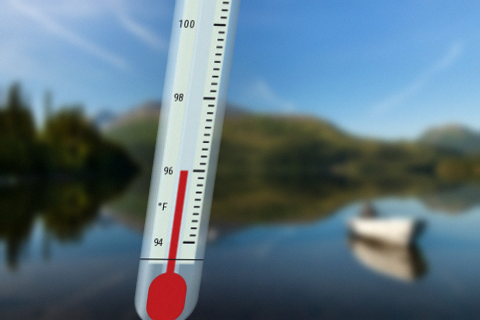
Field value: 96,°F
